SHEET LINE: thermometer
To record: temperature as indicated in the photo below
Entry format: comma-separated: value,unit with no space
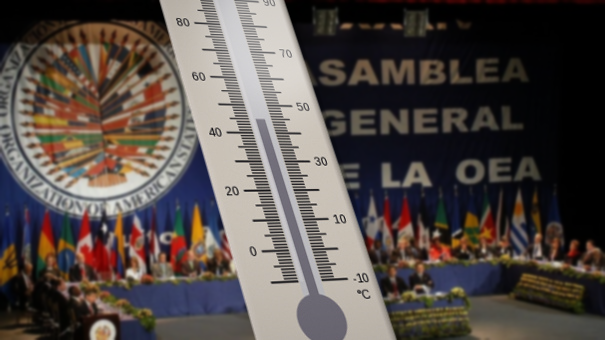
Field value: 45,°C
